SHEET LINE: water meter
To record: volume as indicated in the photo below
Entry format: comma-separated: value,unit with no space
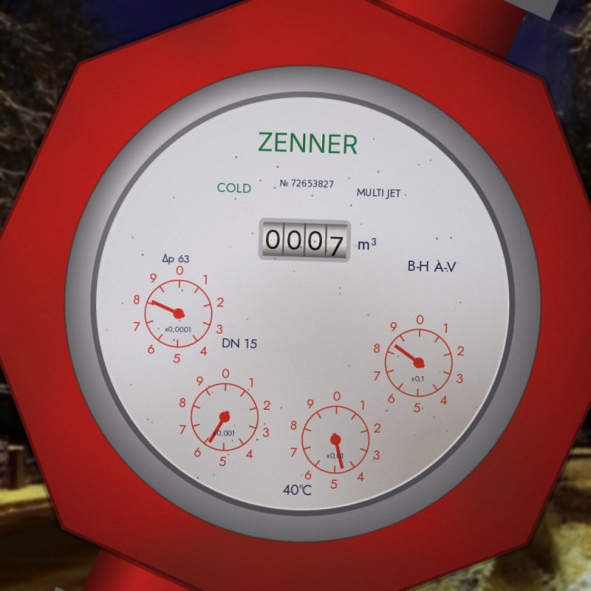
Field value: 6.8458,m³
